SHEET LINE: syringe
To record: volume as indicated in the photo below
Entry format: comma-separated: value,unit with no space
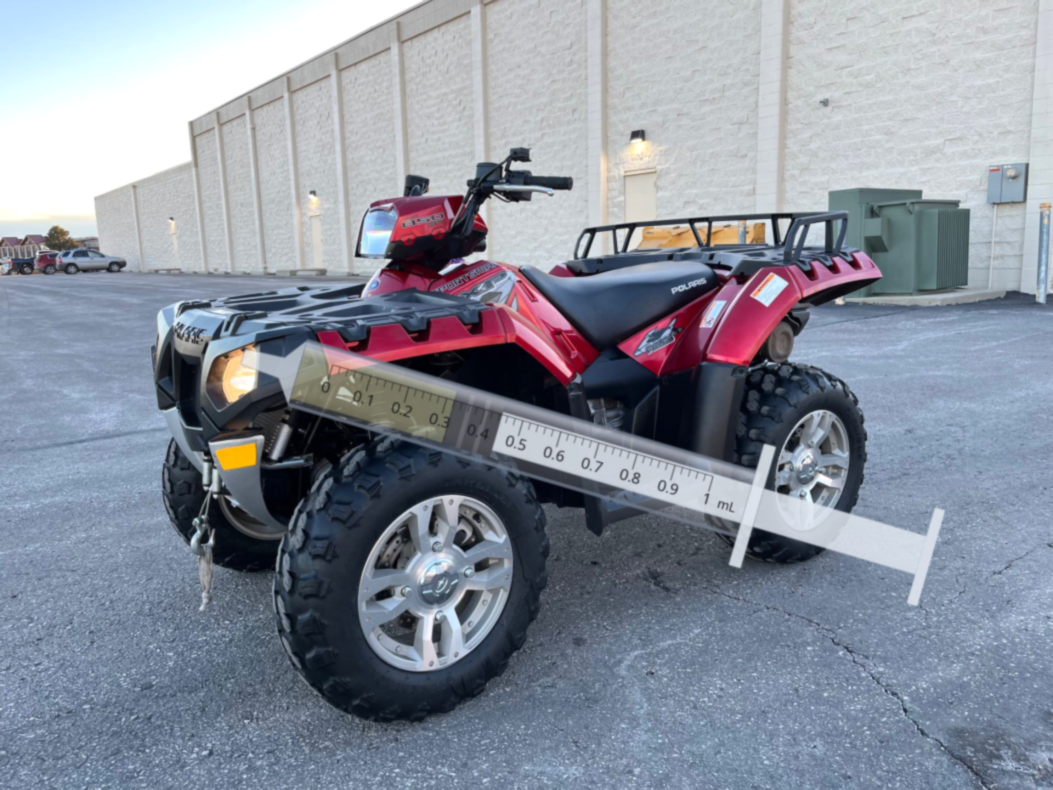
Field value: 0.32,mL
